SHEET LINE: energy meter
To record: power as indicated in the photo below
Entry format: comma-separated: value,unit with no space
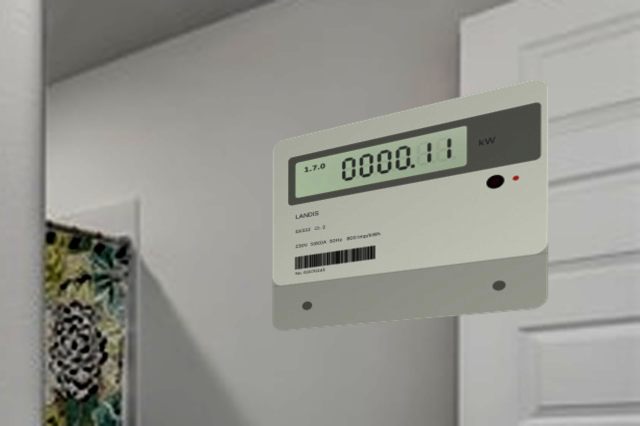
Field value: 0.11,kW
